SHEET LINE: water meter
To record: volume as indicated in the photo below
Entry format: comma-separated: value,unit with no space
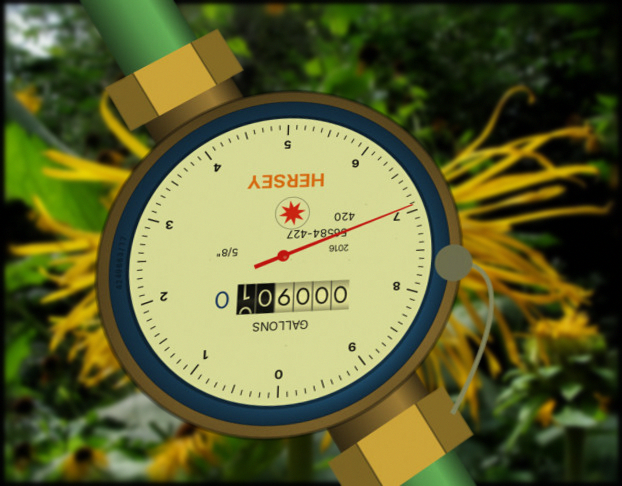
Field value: 9006.9,gal
